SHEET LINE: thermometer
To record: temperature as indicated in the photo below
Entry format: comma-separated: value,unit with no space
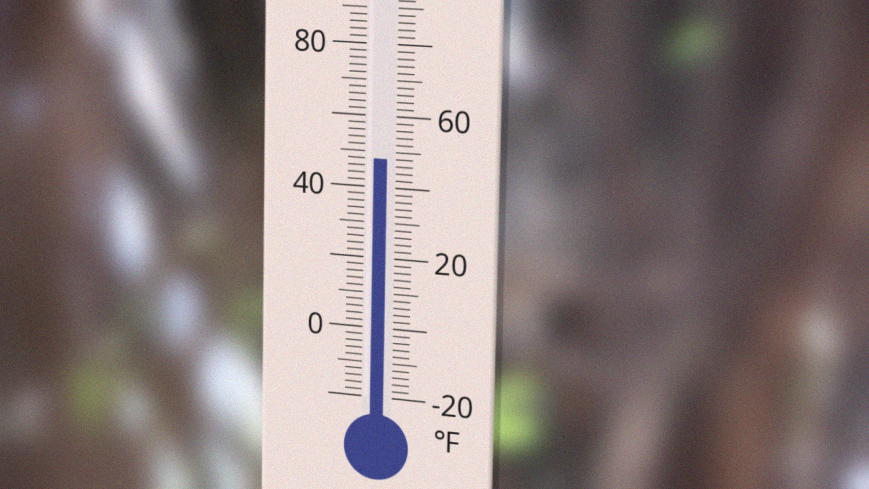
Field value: 48,°F
